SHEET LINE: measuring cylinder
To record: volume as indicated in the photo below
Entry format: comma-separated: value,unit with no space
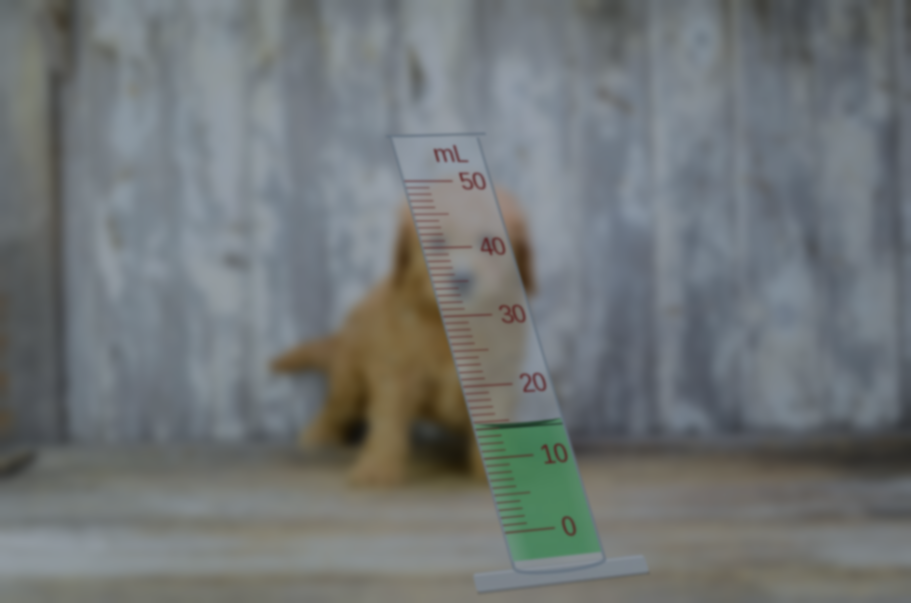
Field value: 14,mL
